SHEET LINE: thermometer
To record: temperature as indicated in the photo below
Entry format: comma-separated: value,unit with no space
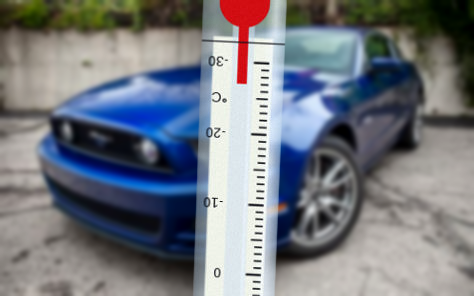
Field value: -27,°C
